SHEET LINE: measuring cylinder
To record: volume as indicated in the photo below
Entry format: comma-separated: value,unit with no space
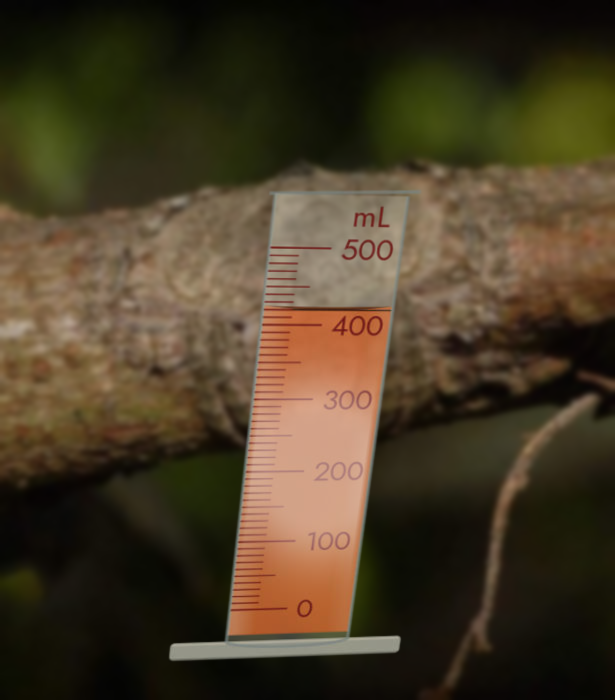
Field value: 420,mL
